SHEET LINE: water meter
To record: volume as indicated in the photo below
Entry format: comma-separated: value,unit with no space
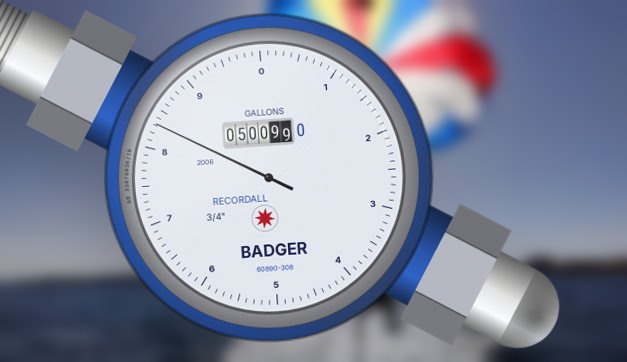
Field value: 500988.3,gal
